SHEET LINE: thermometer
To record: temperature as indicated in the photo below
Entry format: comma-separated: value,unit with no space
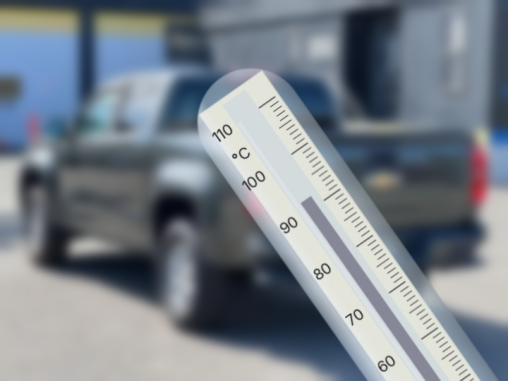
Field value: 92,°C
